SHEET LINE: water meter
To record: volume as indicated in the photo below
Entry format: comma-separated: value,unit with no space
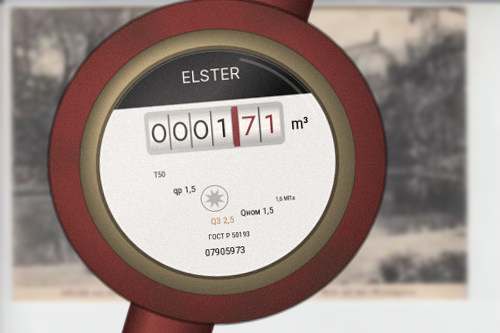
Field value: 1.71,m³
